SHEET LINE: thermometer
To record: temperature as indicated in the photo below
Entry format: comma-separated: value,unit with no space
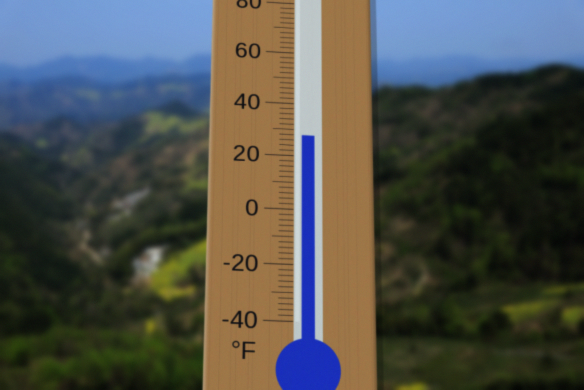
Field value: 28,°F
